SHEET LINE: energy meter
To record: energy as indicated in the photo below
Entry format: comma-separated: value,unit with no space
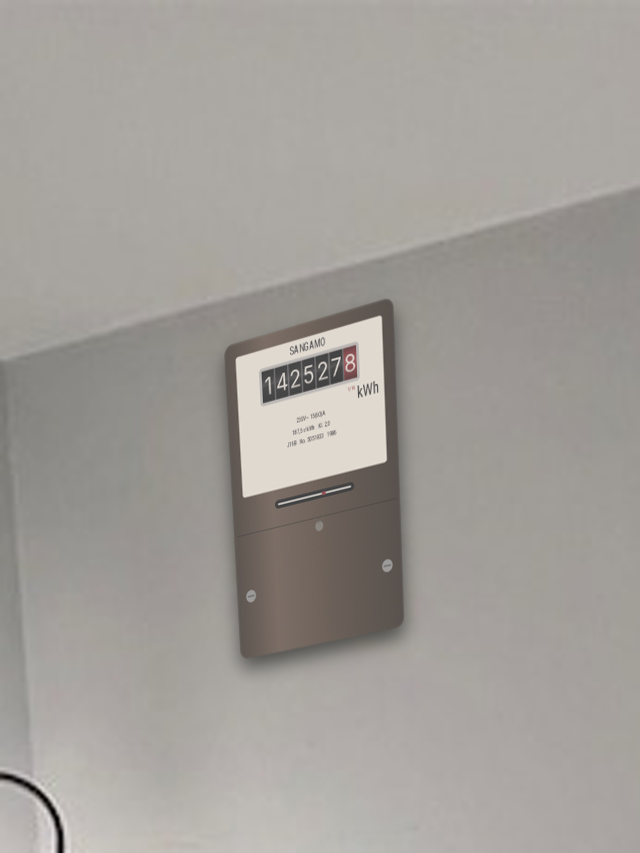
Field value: 142527.8,kWh
